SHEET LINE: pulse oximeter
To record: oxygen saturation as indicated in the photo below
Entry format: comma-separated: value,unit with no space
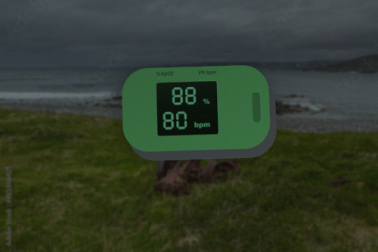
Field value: 88,%
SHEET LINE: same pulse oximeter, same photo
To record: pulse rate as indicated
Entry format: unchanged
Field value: 80,bpm
